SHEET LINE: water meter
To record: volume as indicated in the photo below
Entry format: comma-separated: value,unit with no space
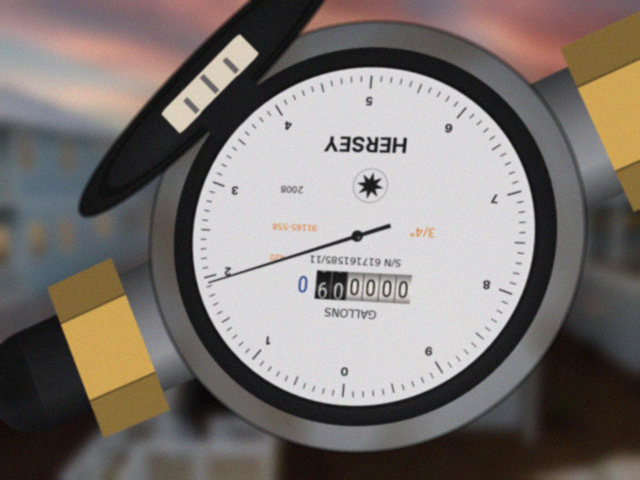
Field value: 91.9,gal
